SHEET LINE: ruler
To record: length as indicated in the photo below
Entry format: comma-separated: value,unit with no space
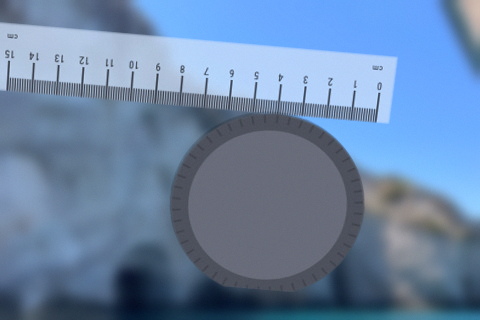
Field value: 8,cm
